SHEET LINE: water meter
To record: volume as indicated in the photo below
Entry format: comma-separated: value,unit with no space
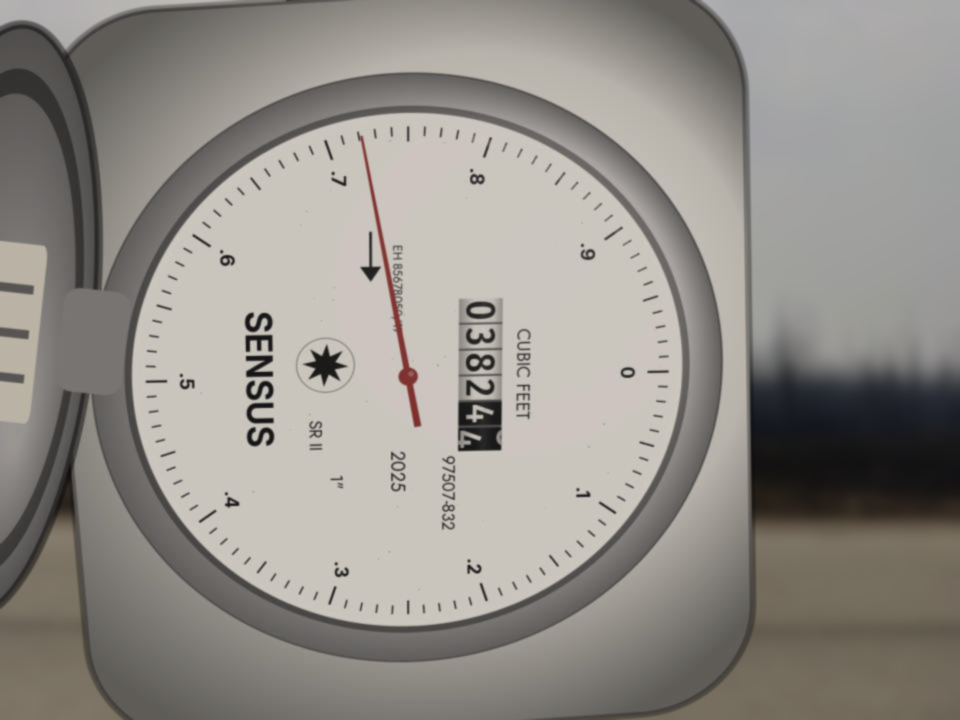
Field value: 38243.72,ft³
